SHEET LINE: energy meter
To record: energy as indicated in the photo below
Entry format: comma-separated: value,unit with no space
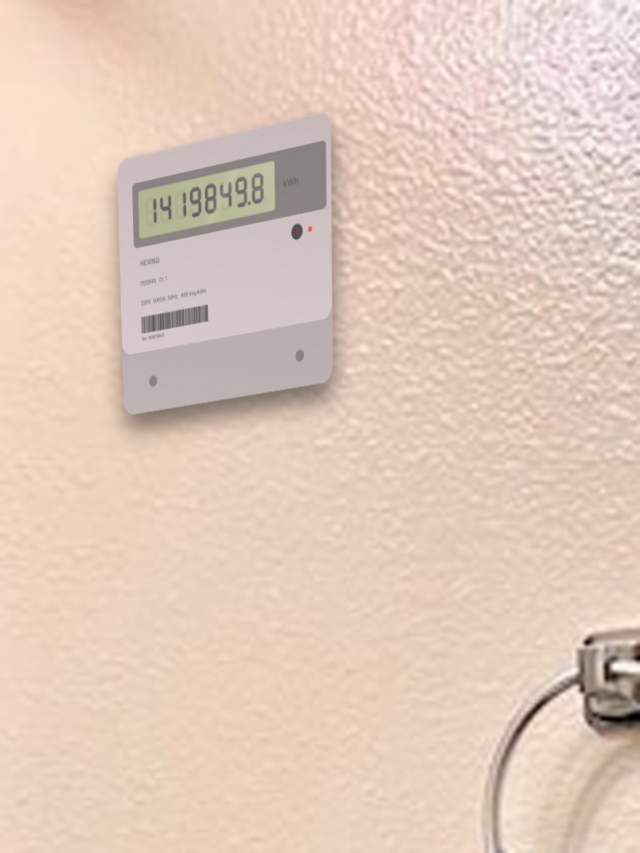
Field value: 1419849.8,kWh
